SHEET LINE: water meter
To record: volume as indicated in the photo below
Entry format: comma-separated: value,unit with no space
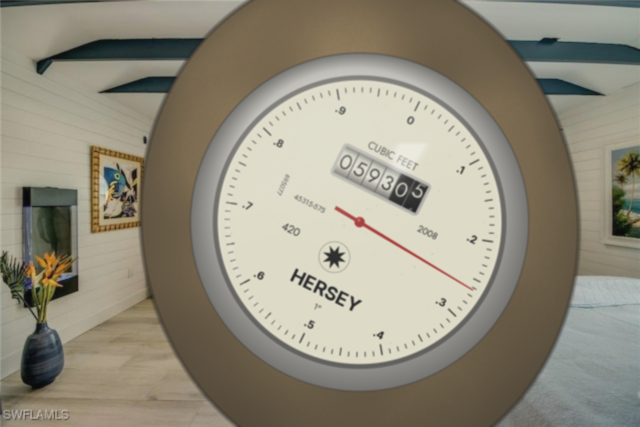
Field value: 59305.26,ft³
